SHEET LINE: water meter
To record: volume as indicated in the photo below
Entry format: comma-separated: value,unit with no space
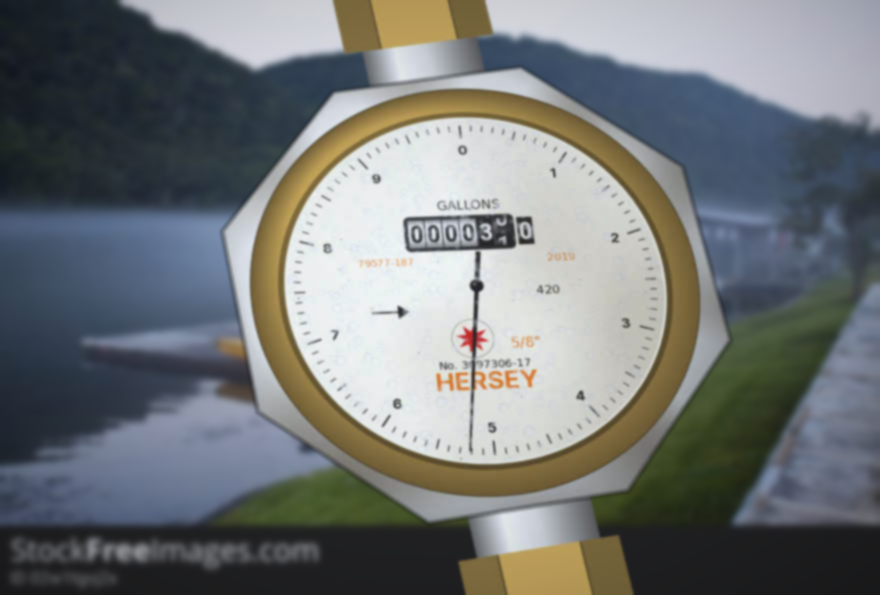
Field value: 305.2,gal
